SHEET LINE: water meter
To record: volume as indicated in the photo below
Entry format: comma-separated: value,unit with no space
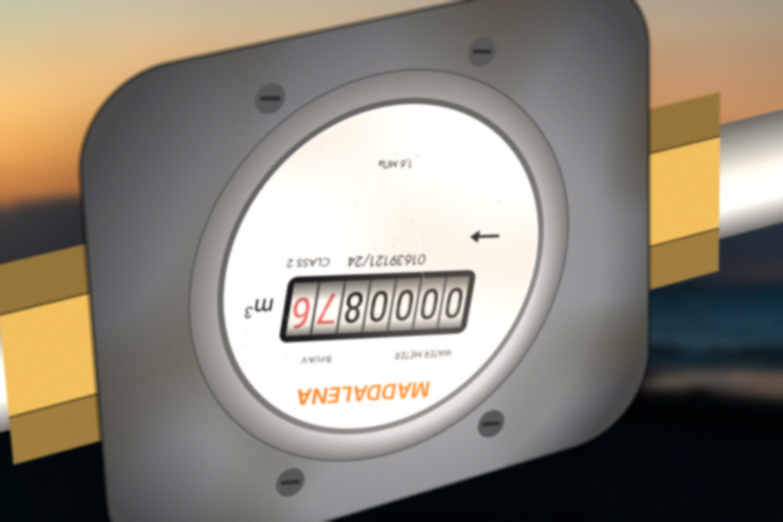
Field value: 8.76,m³
